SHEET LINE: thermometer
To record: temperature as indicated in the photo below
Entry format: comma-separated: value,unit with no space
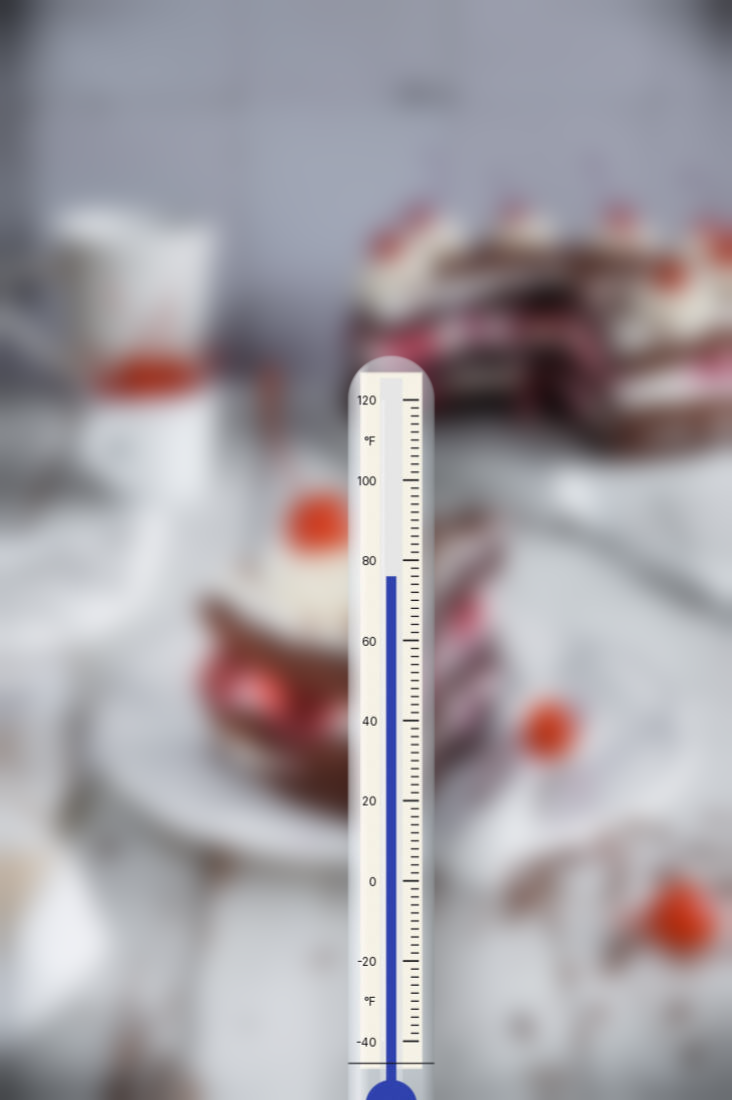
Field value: 76,°F
